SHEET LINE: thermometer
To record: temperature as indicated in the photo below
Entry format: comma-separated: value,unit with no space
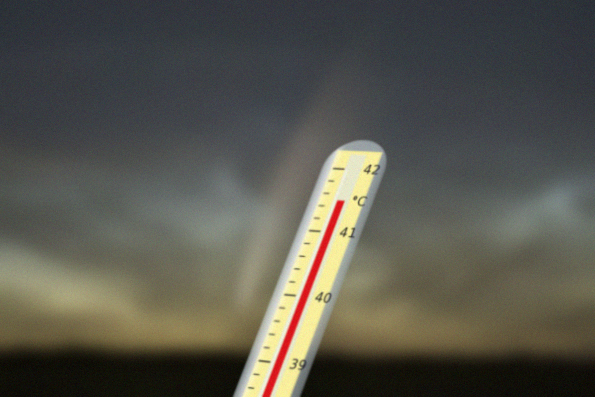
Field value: 41.5,°C
